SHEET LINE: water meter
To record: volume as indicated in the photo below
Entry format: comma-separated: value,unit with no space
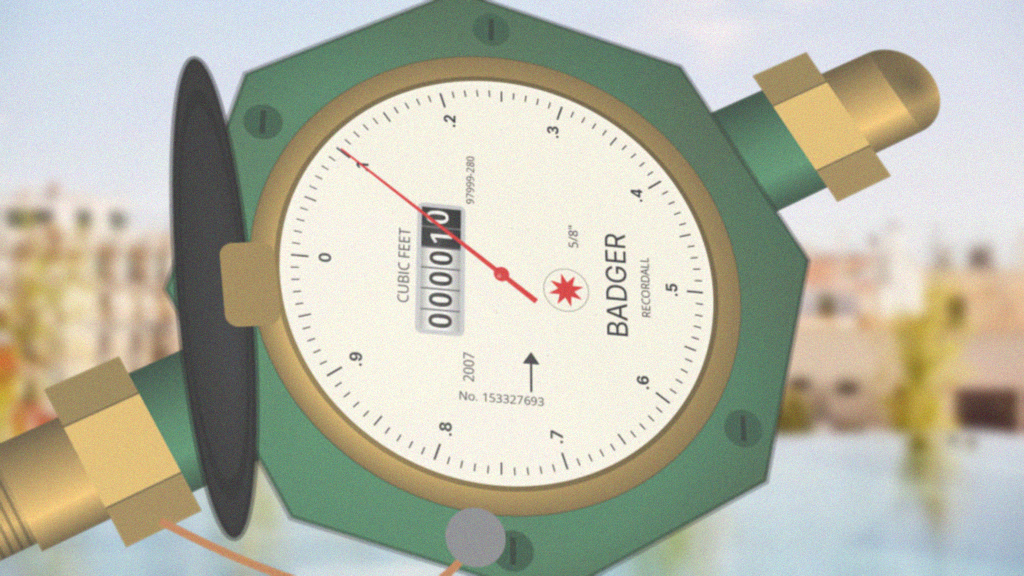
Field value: 10.10,ft³
